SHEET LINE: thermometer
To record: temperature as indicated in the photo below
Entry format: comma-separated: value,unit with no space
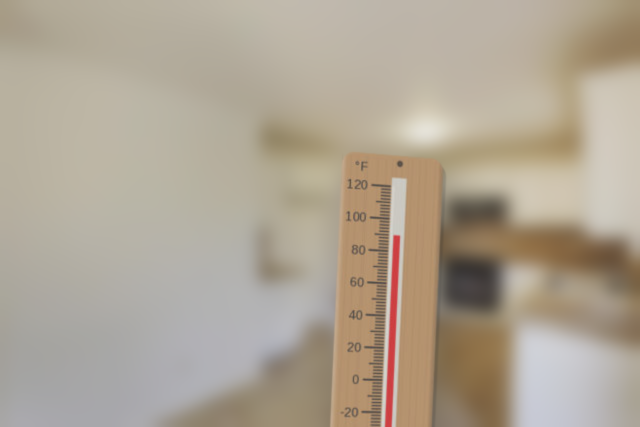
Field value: 90,°F
